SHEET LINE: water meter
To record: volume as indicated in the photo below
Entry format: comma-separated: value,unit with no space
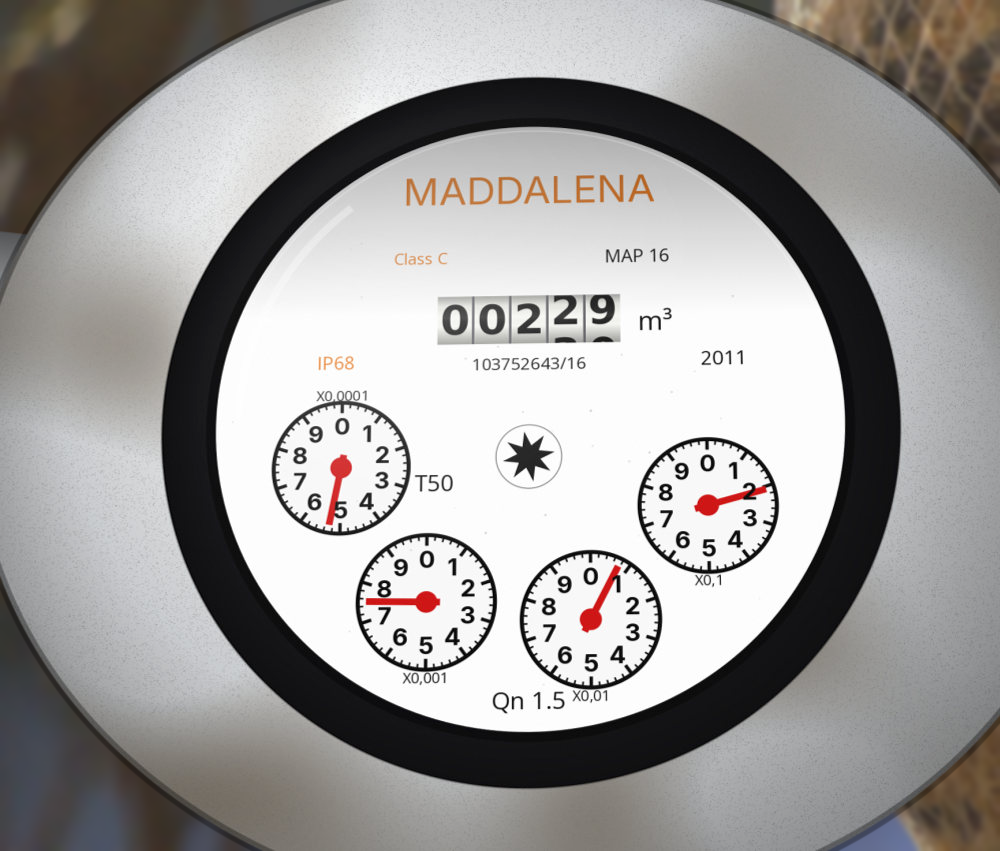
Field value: 229.2075,m³
